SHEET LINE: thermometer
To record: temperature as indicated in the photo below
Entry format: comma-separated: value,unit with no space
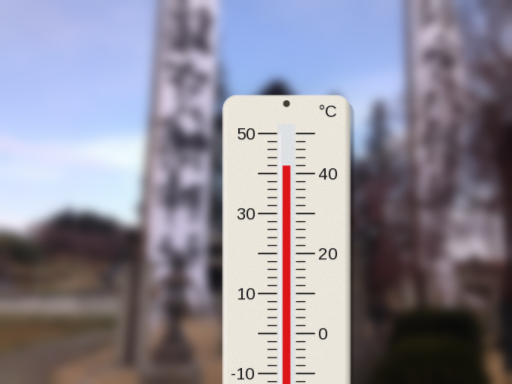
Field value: 42,°C
